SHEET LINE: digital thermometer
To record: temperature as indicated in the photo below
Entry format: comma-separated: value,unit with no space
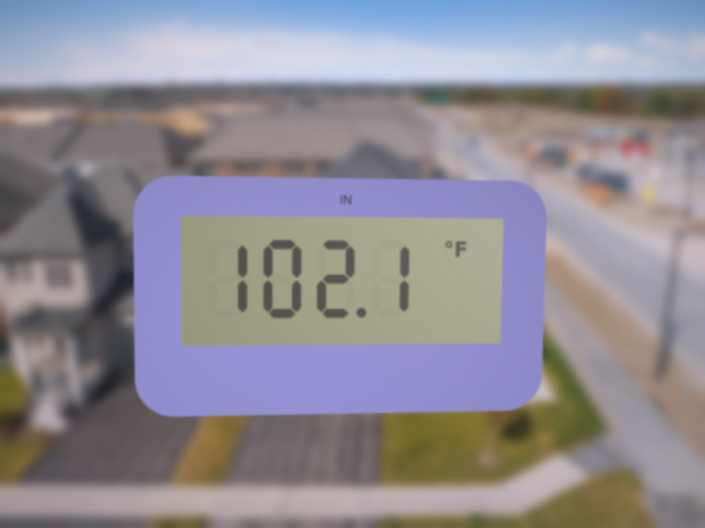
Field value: 102.1,°F
